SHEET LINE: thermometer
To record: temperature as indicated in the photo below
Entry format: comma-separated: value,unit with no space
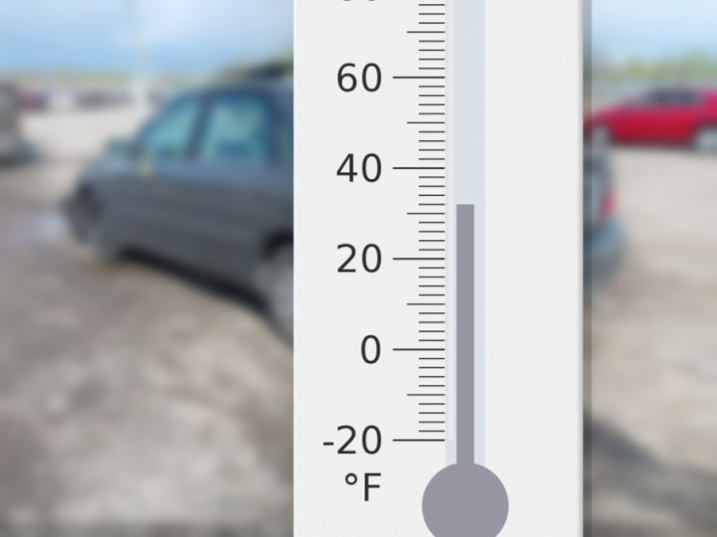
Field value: 32,°F
